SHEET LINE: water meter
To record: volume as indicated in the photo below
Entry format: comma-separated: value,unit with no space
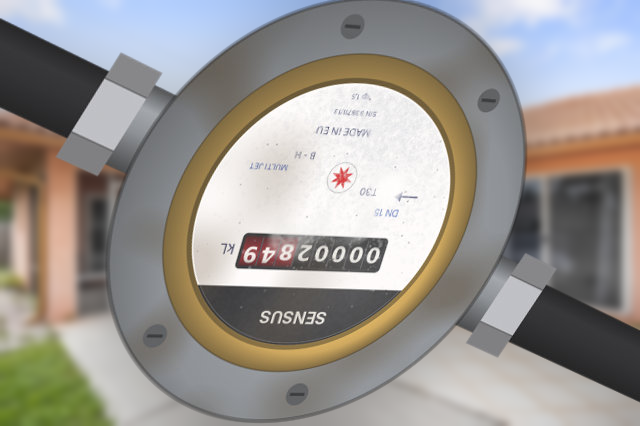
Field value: 2.849,kL
